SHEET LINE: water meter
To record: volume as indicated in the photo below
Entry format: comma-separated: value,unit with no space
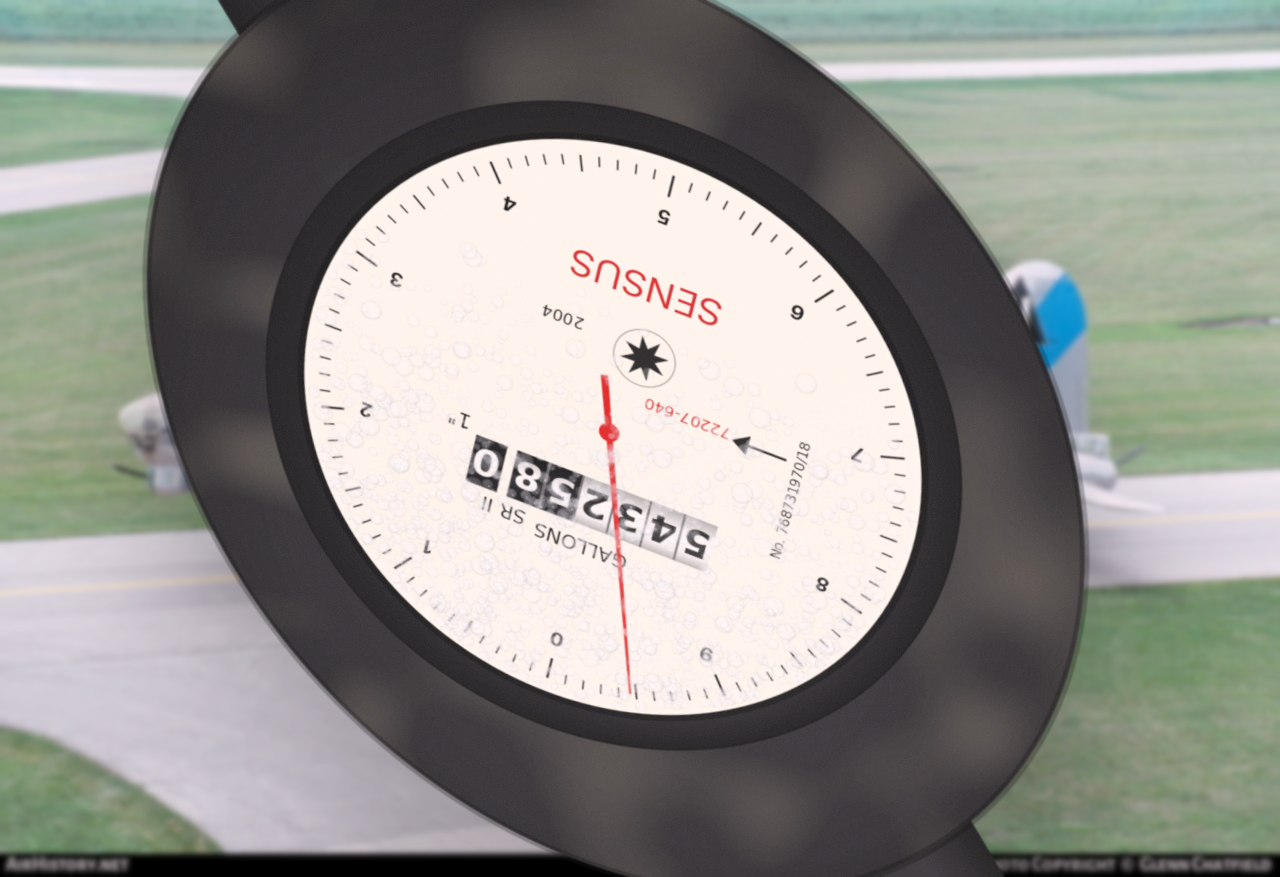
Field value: 5432579.5,gal
